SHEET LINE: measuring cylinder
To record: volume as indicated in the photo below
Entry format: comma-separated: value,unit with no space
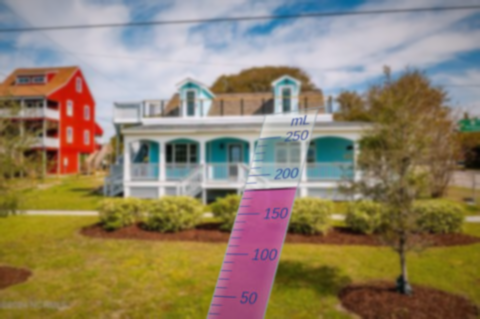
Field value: 180,mL
